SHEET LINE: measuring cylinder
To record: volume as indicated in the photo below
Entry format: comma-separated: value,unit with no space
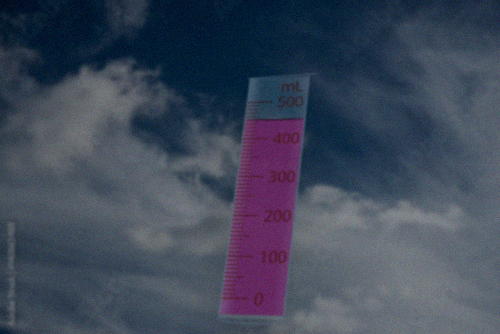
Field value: 450,mL
